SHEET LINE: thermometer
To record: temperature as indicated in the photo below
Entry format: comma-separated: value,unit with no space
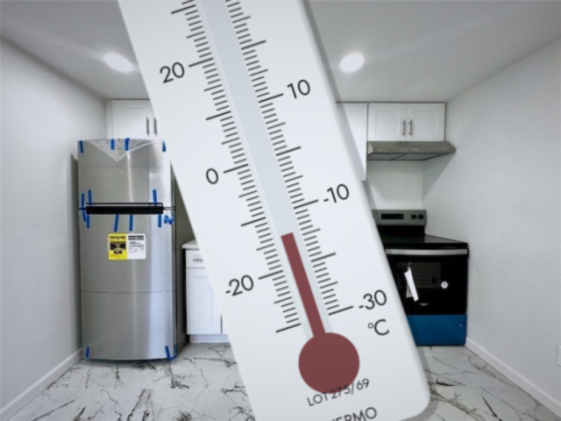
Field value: -14,°C
